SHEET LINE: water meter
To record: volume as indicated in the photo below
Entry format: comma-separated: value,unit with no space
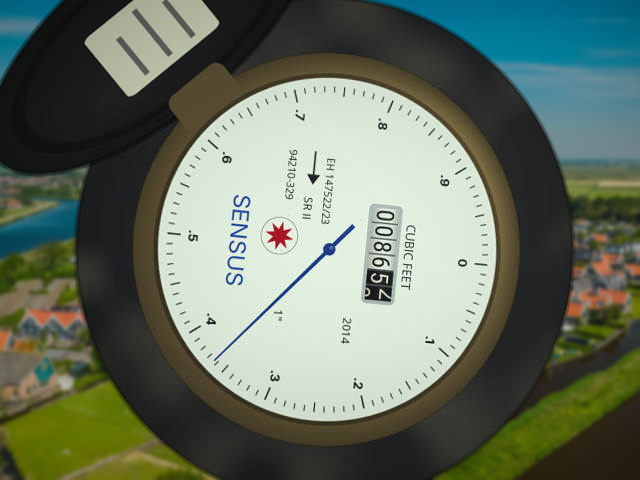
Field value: 8652.36,ft³
